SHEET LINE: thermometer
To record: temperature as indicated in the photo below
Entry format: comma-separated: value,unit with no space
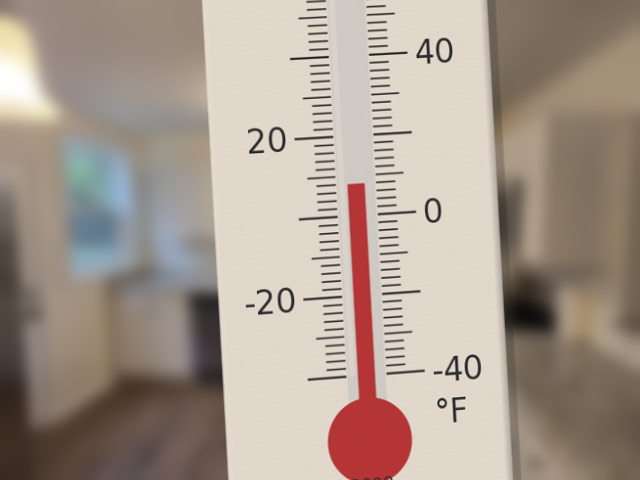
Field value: 8,°F
